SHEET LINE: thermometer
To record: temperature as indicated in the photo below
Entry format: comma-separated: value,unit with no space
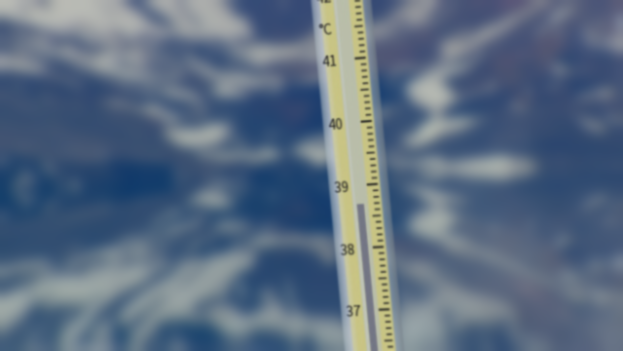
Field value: 38.7,°C
